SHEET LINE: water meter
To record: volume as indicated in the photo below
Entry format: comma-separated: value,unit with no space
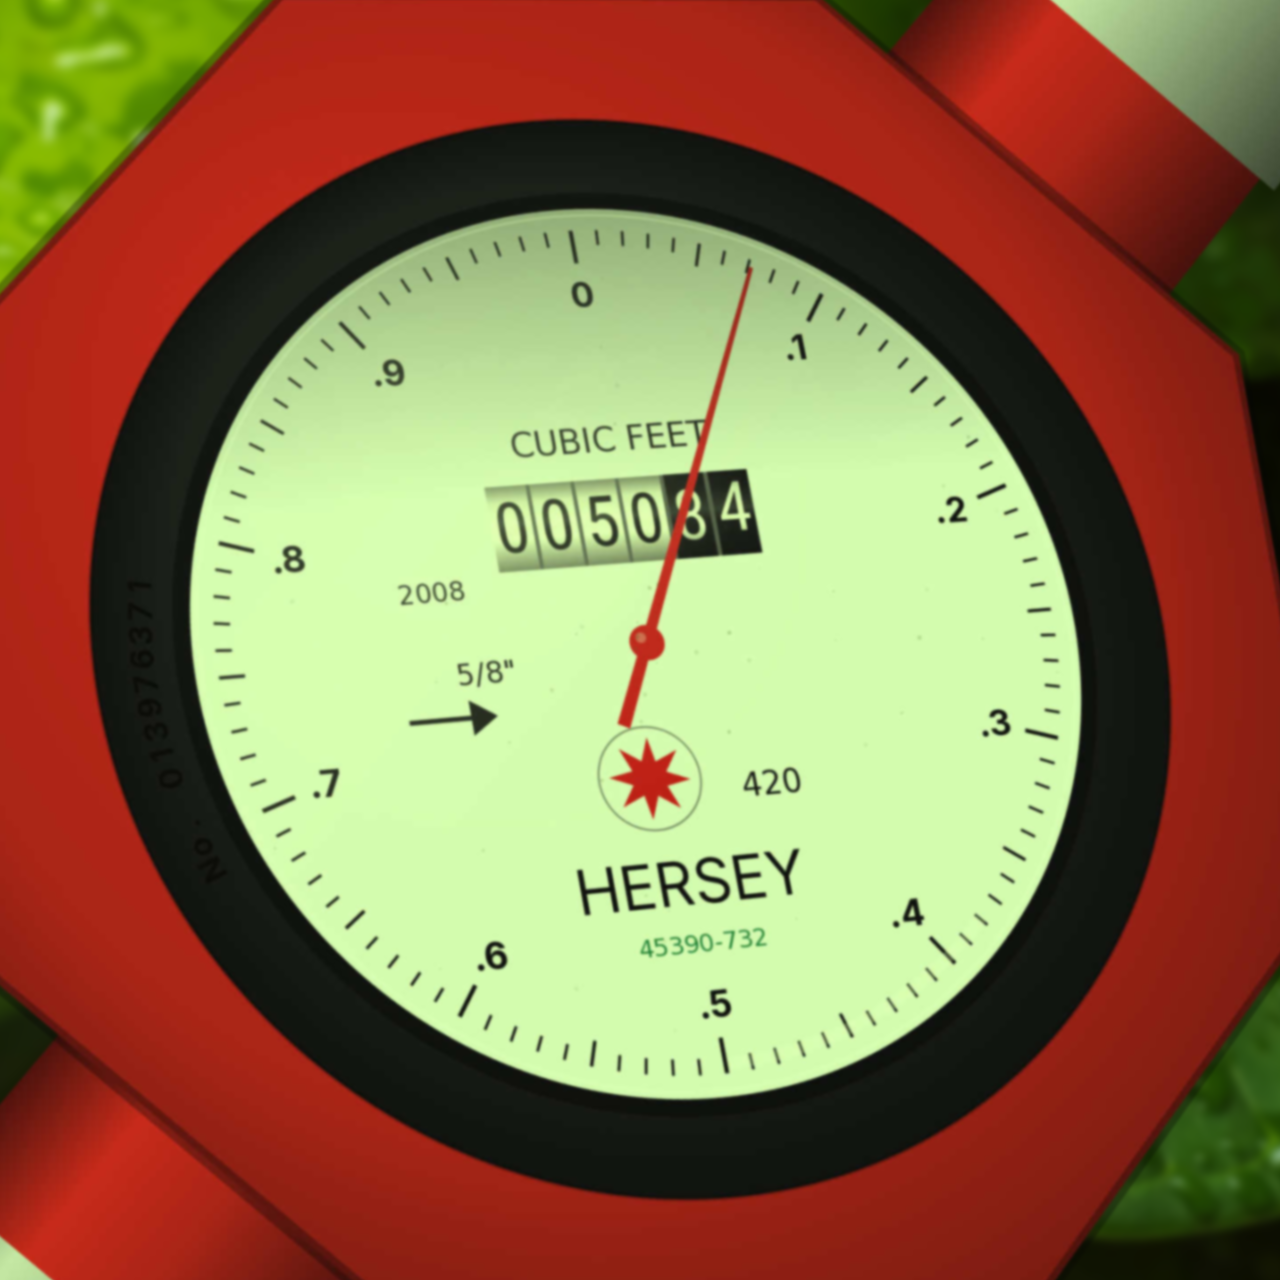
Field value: 5084.07,ft³
